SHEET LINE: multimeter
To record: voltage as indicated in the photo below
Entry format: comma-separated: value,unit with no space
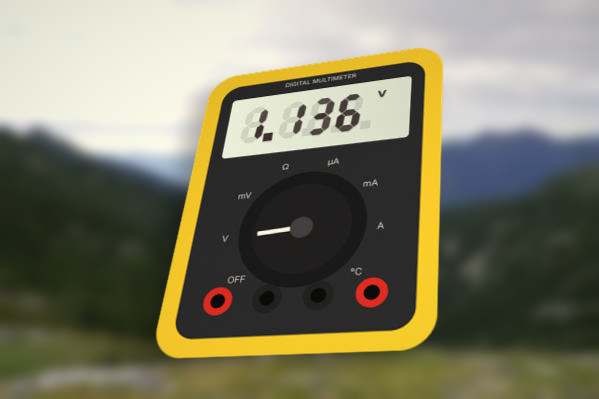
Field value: 1.136,V
